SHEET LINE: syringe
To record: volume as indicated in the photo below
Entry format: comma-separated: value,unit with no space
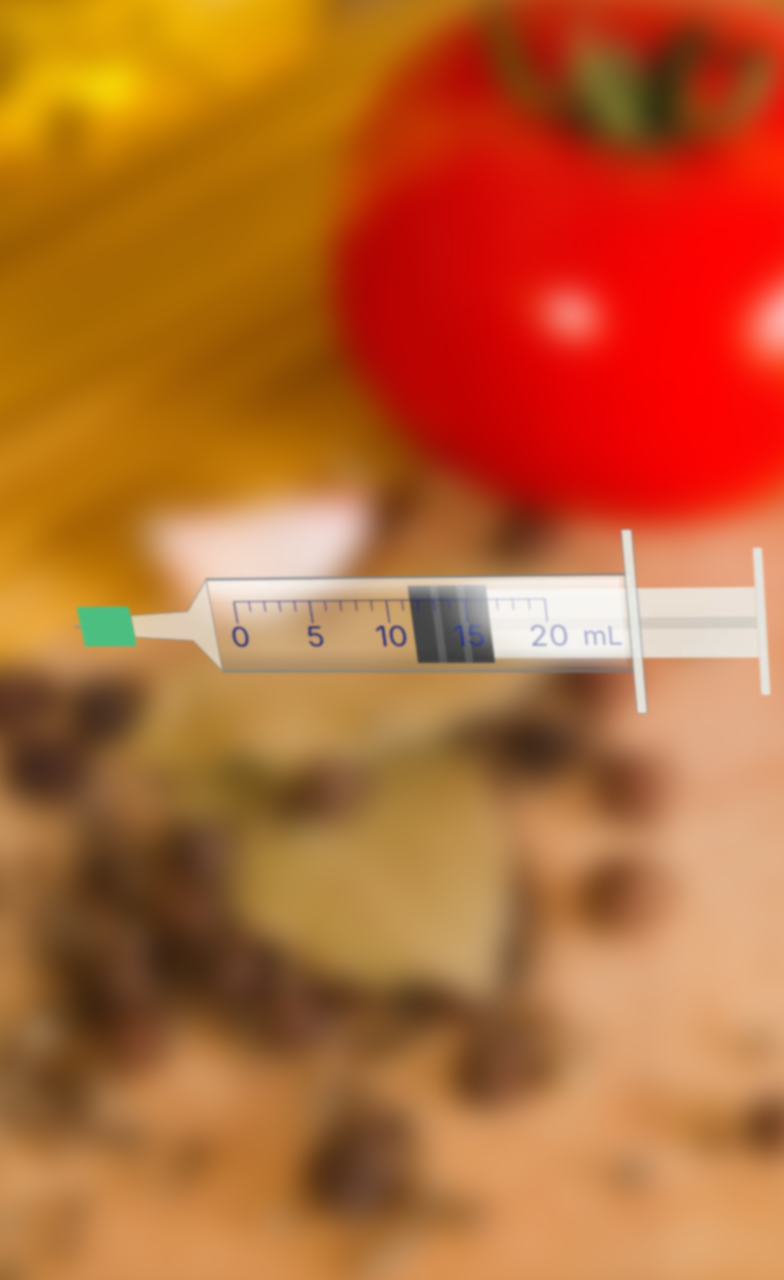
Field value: 11.5,mL
